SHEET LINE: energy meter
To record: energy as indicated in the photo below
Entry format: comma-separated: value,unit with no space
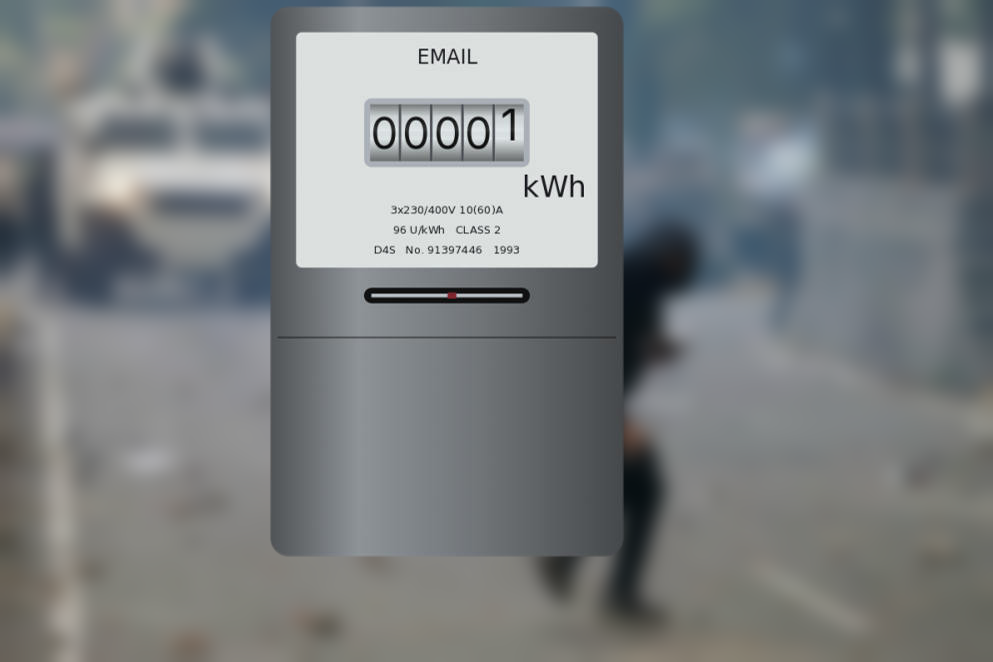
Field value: 1,kWh
